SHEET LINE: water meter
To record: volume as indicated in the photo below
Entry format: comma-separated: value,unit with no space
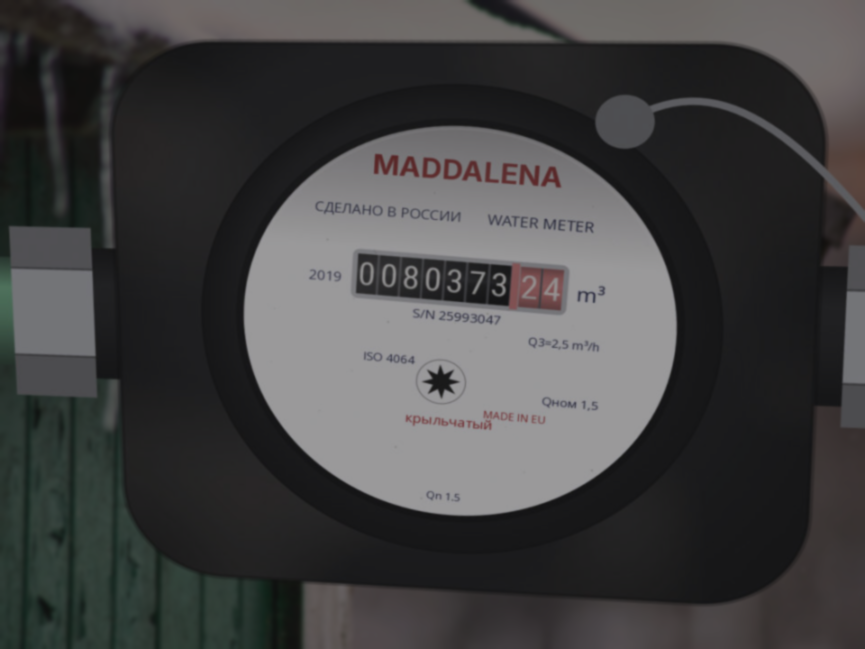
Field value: 80373.24,m³
